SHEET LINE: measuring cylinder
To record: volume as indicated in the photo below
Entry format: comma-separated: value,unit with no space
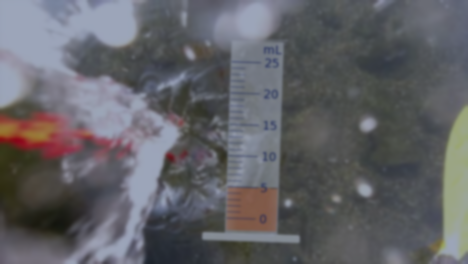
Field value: 5,mL
